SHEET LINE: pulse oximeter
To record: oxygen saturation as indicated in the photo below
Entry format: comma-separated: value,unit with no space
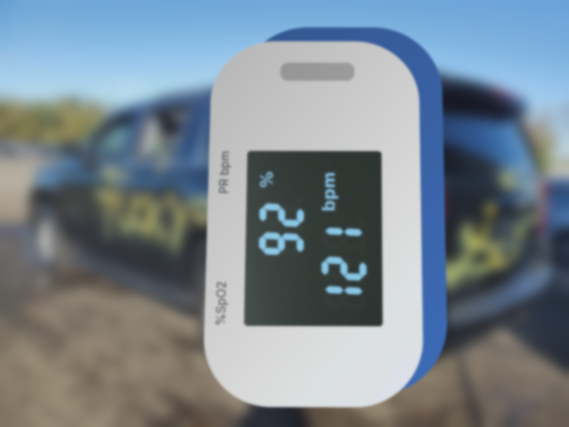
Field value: 92,%
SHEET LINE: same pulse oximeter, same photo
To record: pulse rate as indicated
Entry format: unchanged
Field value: 121,bpm
